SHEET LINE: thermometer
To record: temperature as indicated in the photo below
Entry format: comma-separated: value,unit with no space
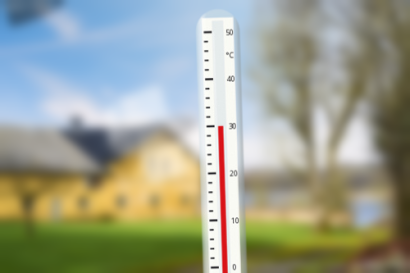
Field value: 30,°C
